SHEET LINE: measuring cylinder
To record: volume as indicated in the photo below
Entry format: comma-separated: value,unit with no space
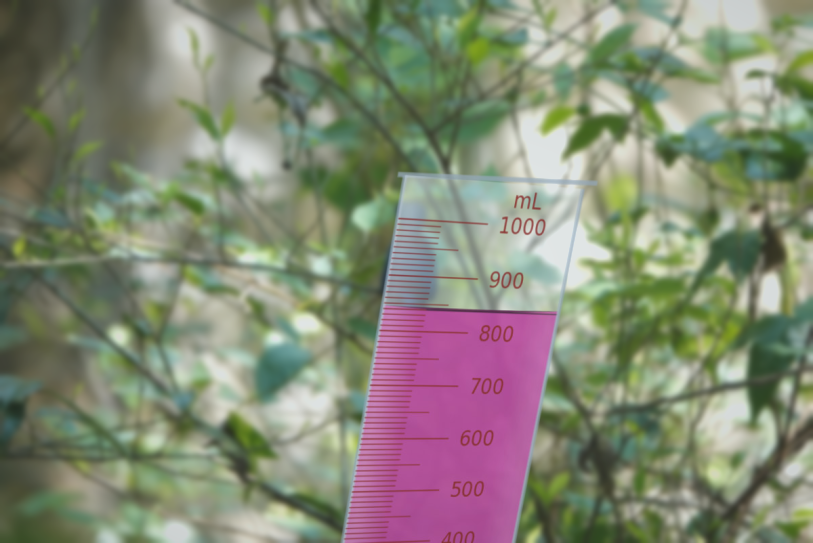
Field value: 840,mL
